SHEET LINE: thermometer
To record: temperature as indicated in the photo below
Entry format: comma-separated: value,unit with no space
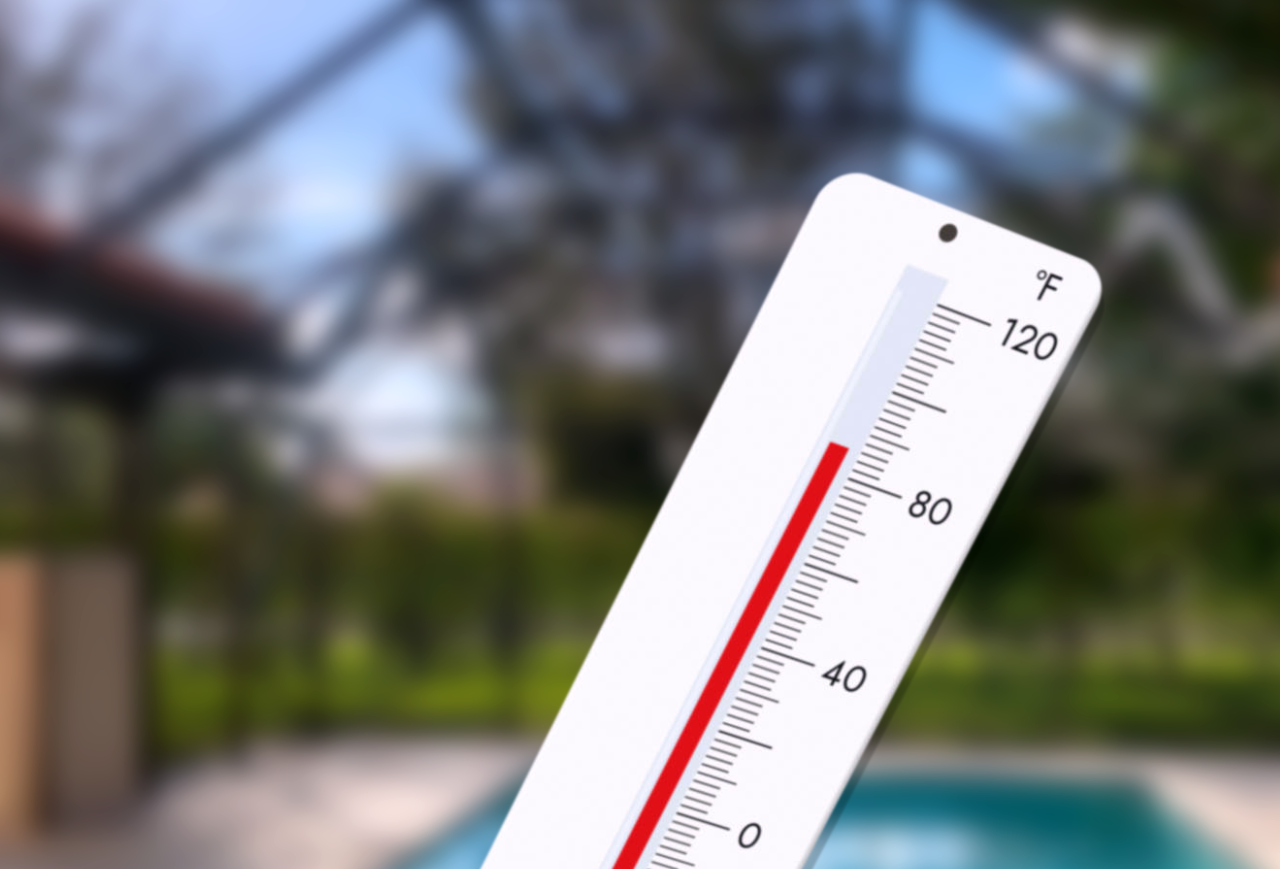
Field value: 86,°F
